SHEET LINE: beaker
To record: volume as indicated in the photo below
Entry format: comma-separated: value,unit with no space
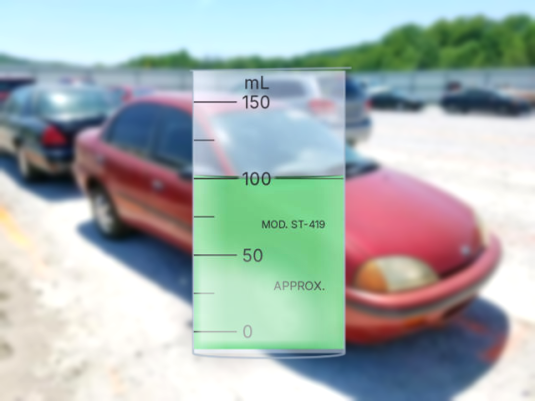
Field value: 100,mL
